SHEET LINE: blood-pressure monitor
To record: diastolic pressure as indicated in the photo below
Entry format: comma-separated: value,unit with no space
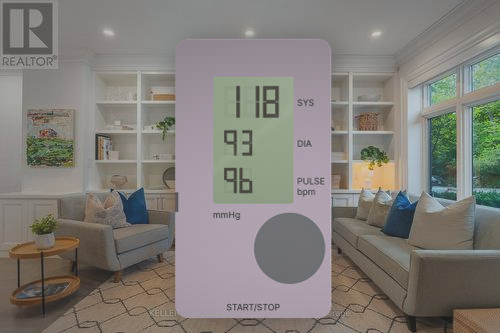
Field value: 93,mmHg
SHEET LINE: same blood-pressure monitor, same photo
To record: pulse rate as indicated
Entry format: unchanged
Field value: 96,bpm
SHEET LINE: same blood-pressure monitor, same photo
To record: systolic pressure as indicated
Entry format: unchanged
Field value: 118,mmHg
